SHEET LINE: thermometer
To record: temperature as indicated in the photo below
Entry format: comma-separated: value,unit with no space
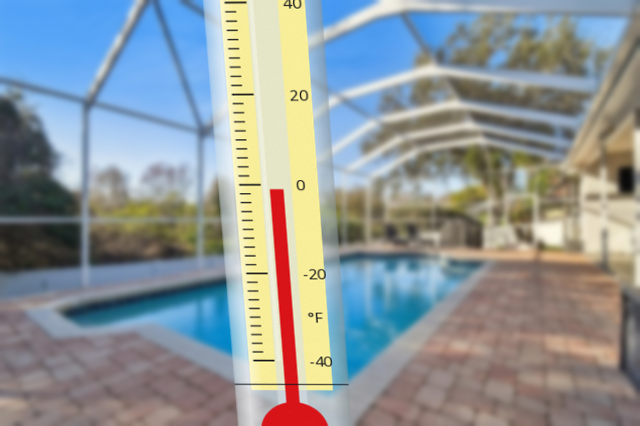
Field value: -1,°F
